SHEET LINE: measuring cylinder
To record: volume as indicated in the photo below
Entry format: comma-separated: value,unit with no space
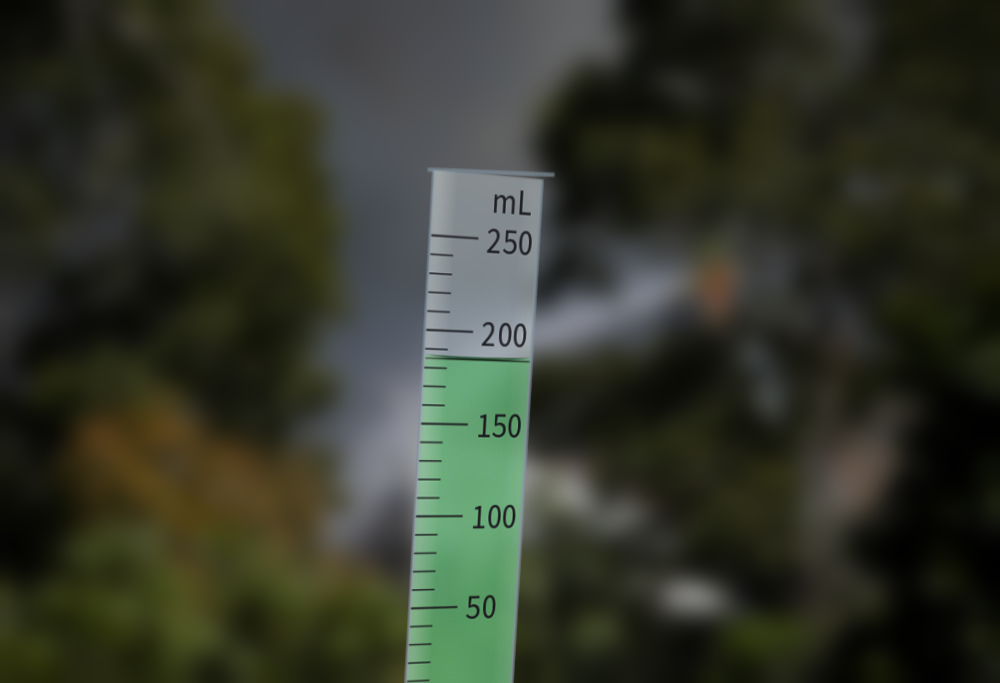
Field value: 185,mL
